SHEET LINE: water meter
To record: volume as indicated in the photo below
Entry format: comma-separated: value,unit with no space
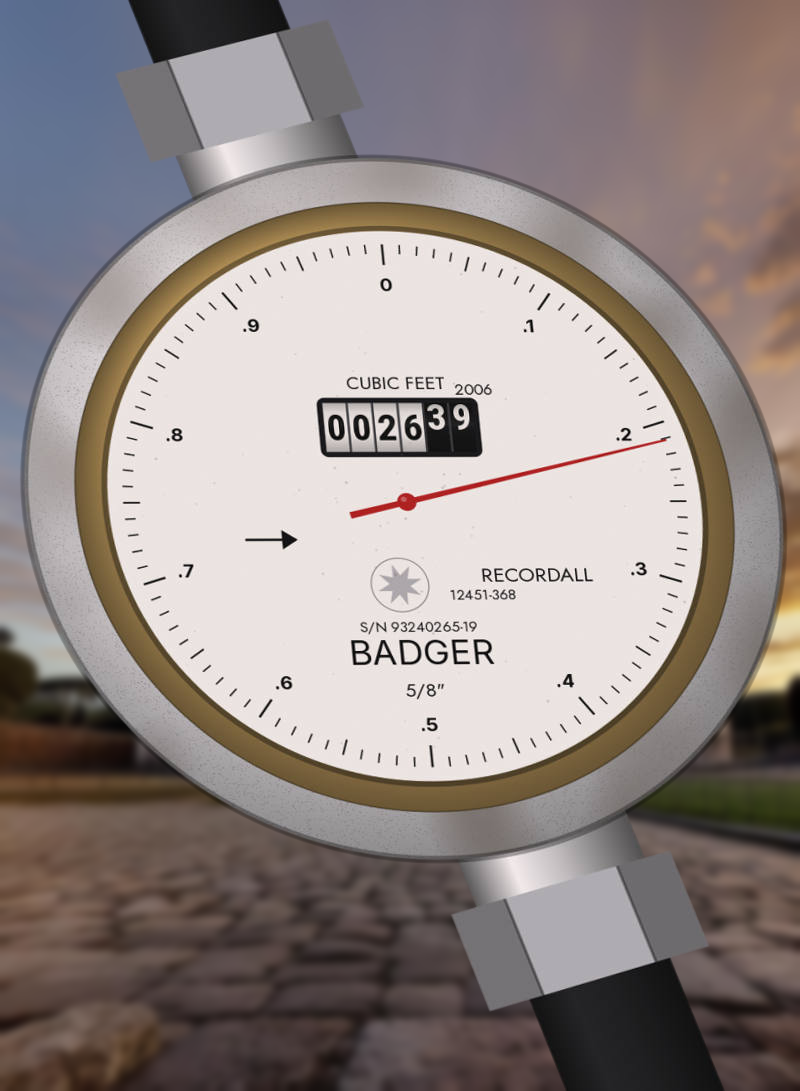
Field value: 2639.21,ft³
